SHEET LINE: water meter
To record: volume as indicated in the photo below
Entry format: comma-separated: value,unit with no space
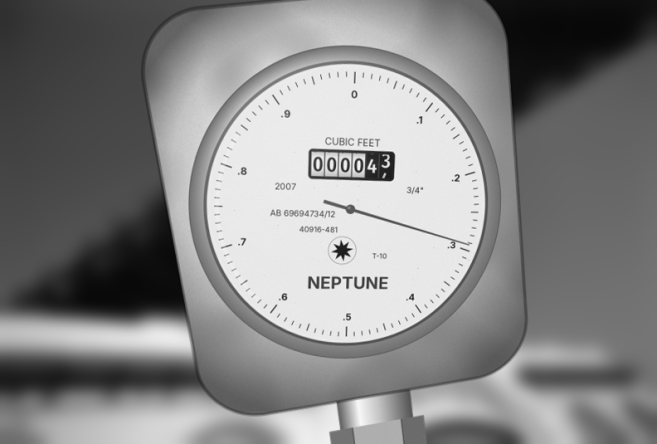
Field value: 43.29,ft³
